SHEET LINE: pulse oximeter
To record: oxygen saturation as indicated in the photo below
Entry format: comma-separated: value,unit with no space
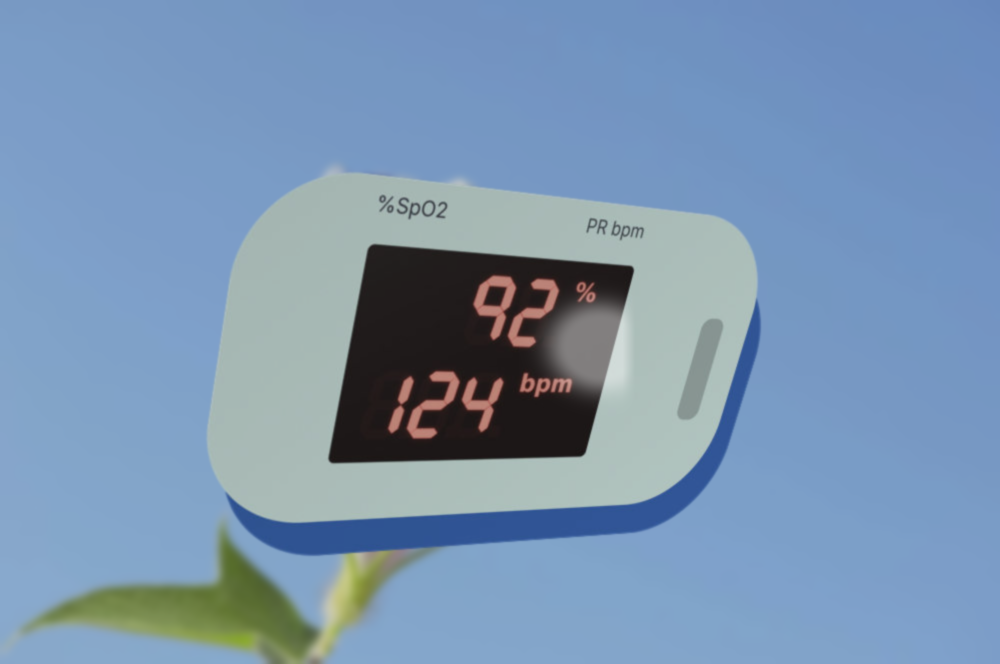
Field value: 92,%
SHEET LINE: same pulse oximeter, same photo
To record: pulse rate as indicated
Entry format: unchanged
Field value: 124,bpm
